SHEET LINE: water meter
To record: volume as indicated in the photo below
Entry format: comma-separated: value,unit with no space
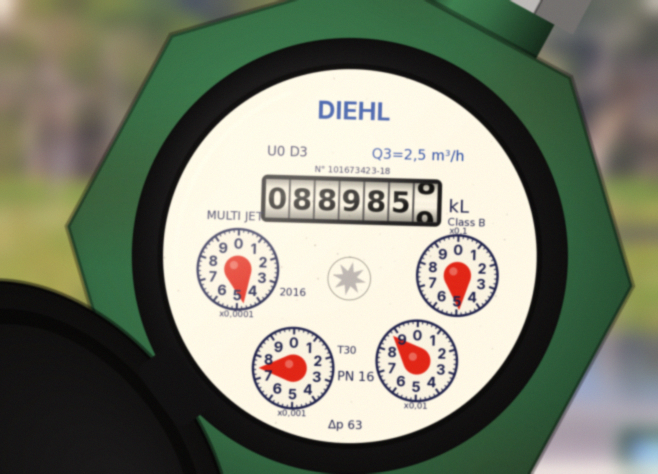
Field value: 889858.4874,kL
